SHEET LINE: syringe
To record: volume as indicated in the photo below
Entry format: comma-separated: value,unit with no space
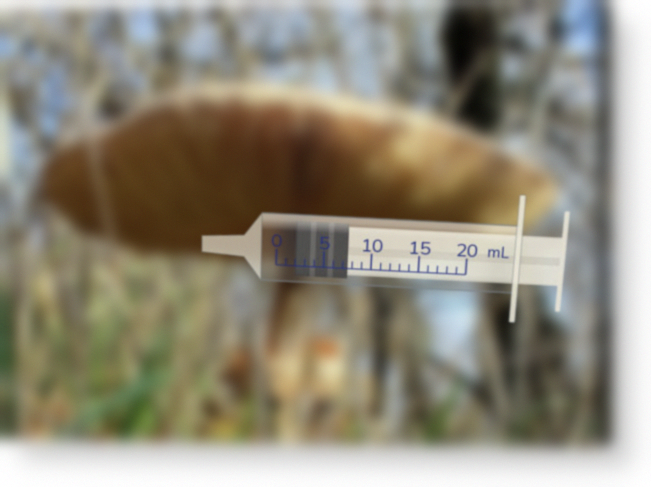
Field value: 2,mL
